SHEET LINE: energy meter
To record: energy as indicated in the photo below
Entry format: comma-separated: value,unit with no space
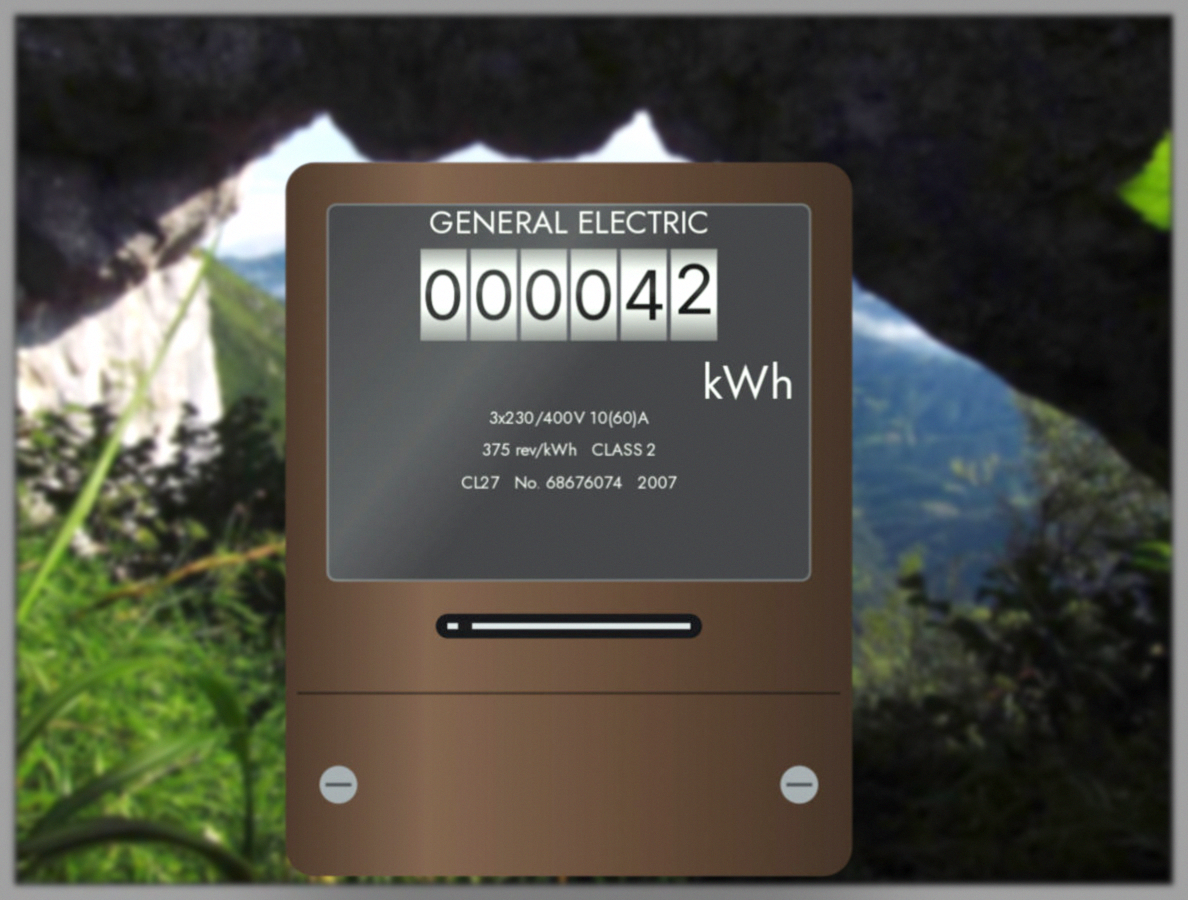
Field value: 42,kWh
